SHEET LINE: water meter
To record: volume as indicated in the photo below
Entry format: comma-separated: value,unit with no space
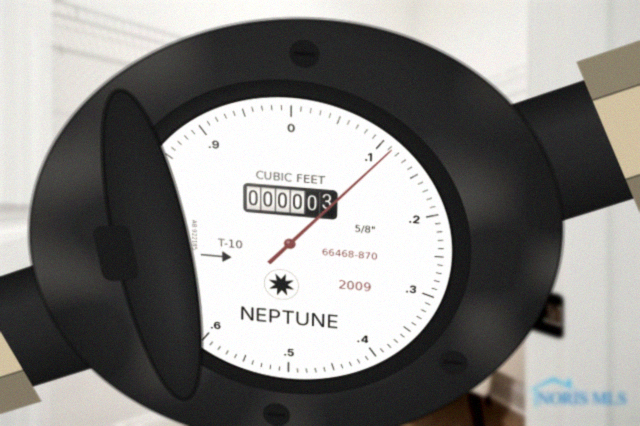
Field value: 3.11,ft³
